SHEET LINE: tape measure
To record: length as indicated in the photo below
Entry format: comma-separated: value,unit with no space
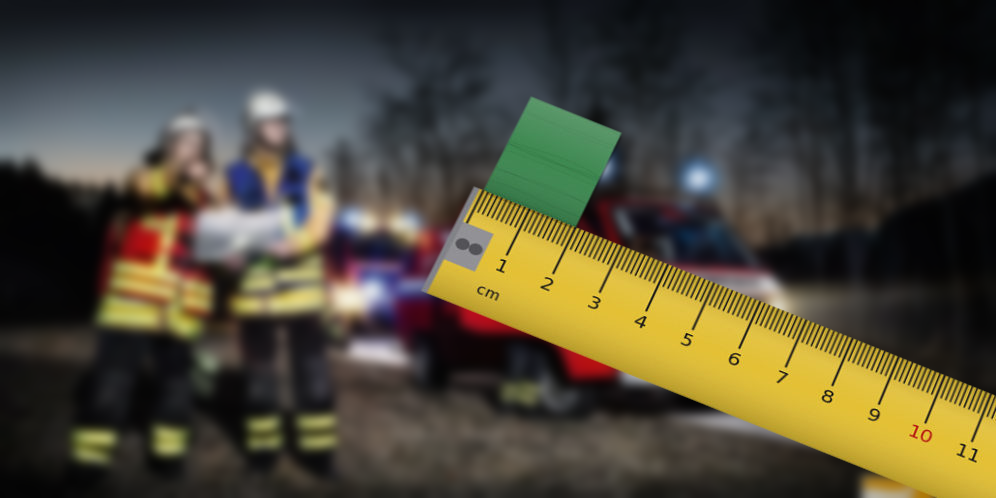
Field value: 2,cm
